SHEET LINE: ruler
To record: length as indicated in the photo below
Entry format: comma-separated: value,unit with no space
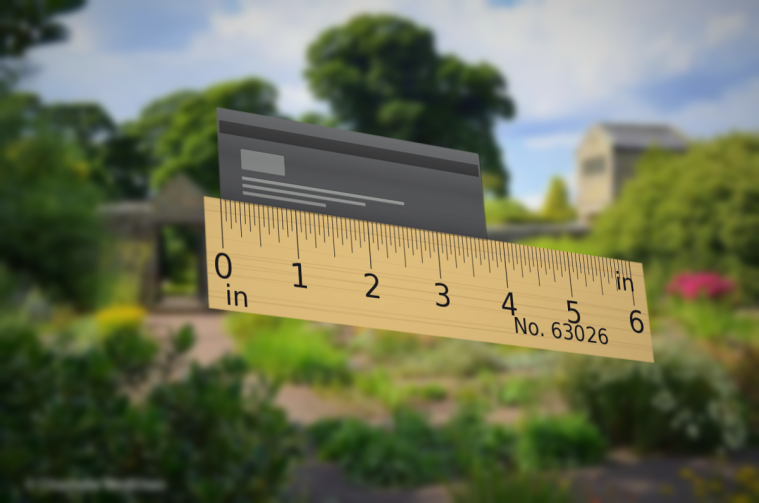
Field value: 3.75,in
